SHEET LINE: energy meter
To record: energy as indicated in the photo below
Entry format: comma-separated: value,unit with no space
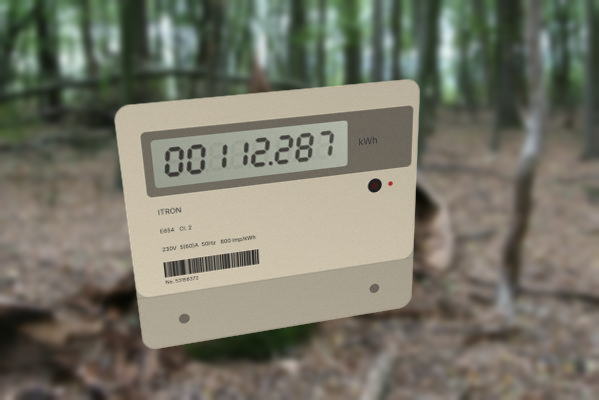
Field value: 112.287,kWh
